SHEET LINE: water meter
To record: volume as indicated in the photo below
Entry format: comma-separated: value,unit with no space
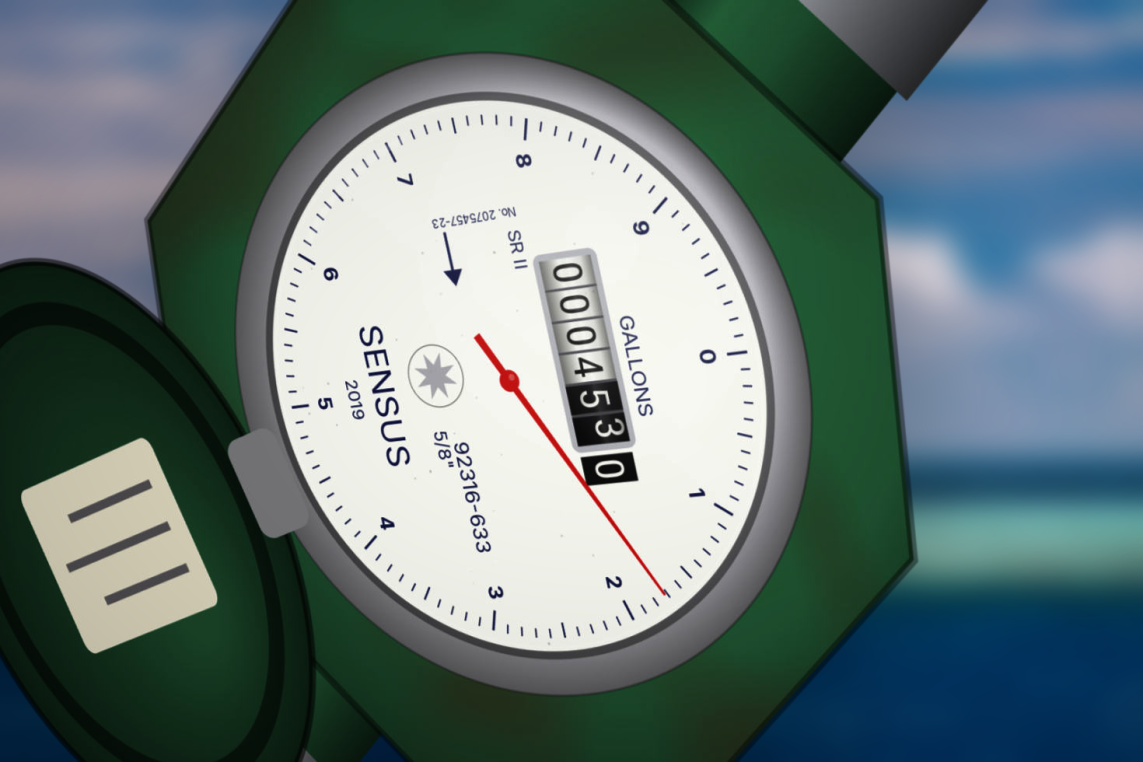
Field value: 4531.7,gal
